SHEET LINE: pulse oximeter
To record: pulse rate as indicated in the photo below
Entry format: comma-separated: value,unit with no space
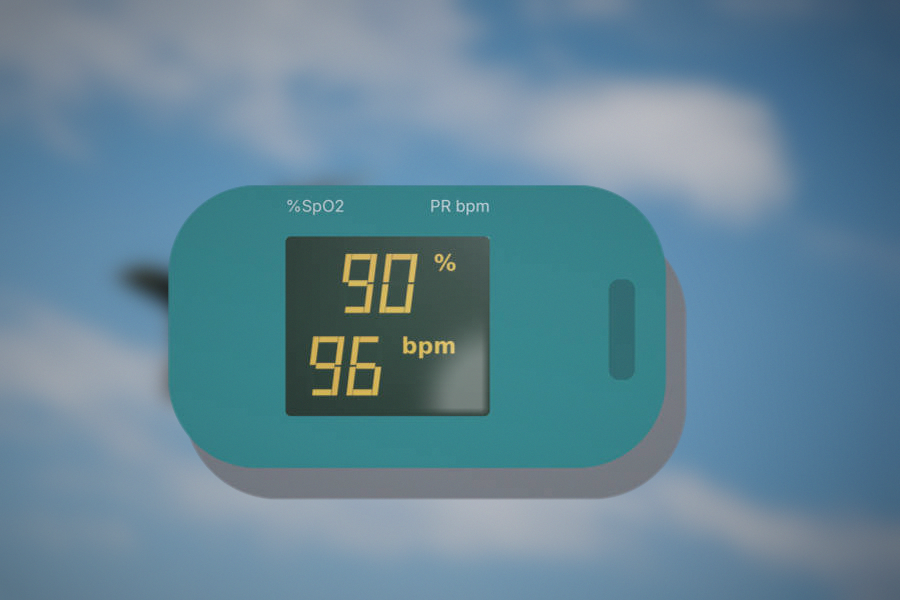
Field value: 96,bpm
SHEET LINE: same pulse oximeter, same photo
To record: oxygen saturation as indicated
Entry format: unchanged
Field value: 90,%
